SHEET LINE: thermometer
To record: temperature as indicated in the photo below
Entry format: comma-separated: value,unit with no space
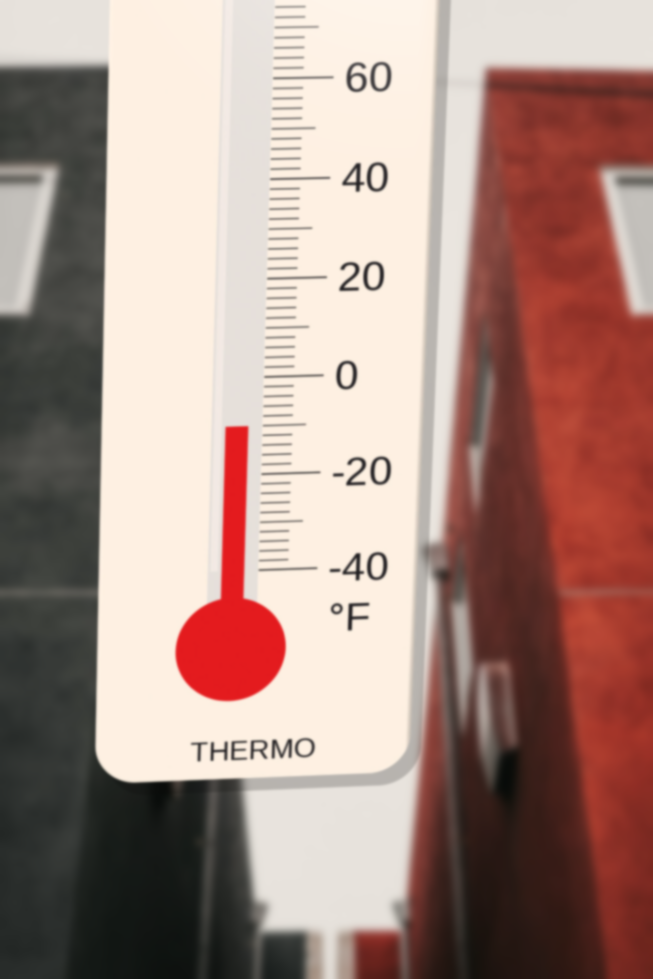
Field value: -10,°F
